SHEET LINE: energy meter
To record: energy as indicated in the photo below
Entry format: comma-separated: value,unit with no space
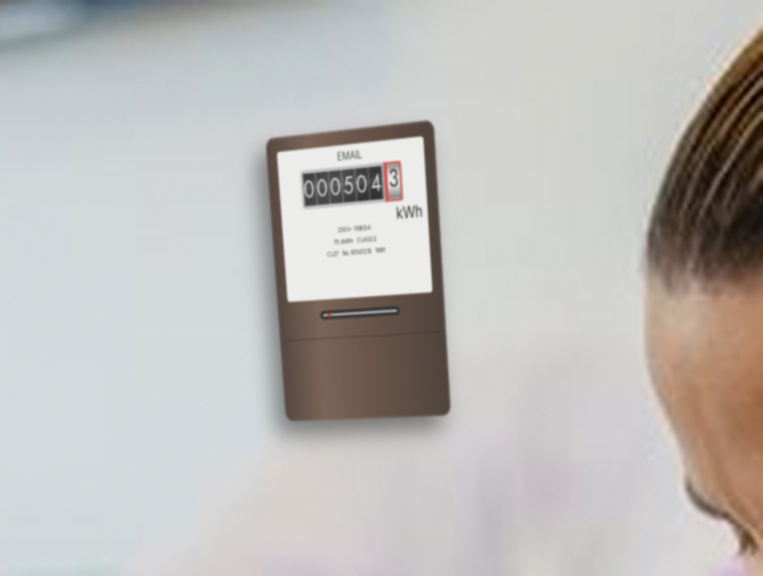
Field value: 504.3,kWh
